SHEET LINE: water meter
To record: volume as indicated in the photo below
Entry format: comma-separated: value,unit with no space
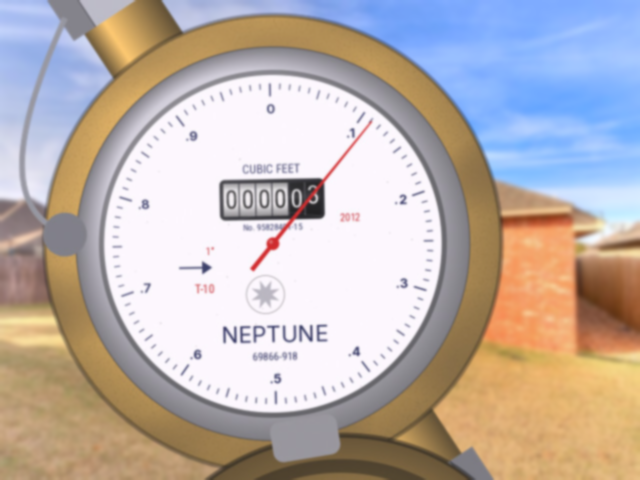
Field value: 3.11,ft³
